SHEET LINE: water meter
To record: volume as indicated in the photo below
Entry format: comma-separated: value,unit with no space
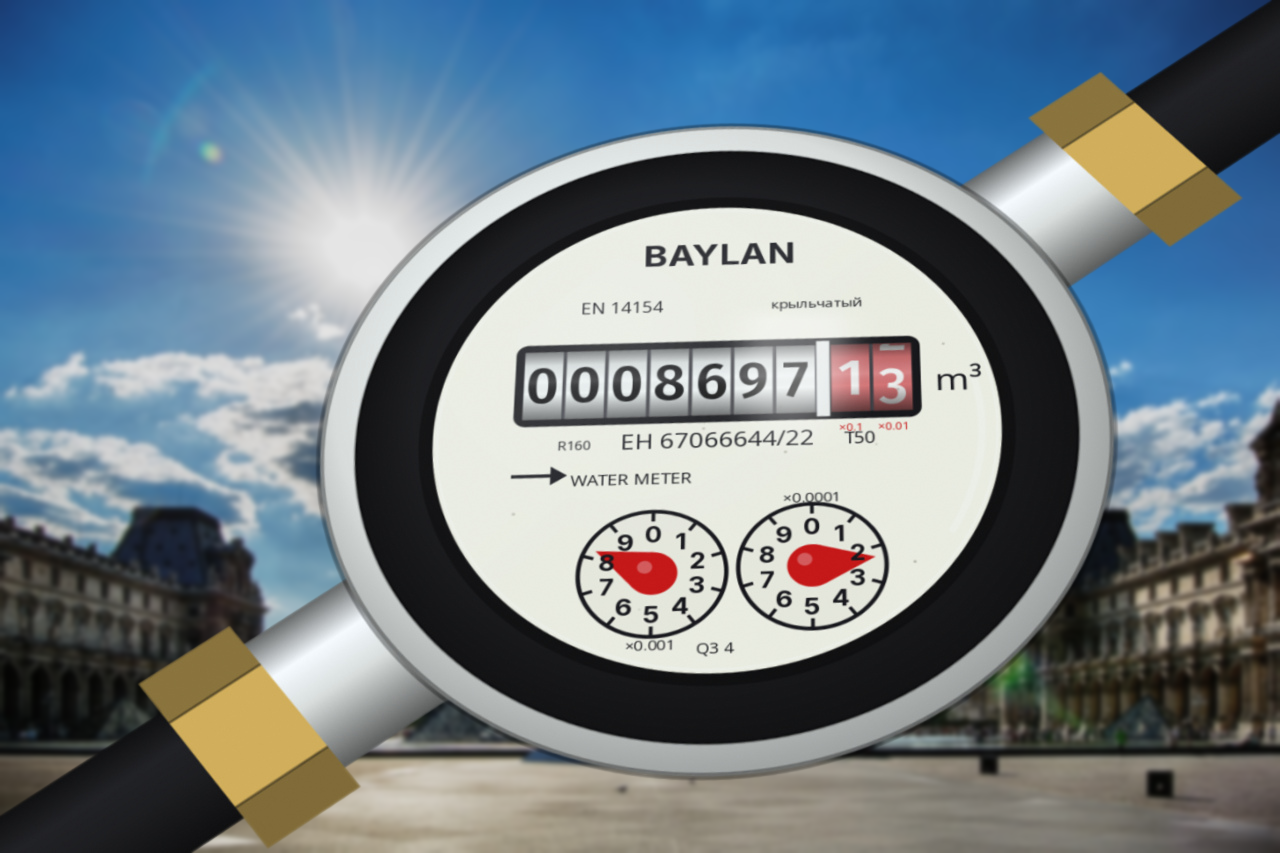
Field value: 8697.1282,m³
